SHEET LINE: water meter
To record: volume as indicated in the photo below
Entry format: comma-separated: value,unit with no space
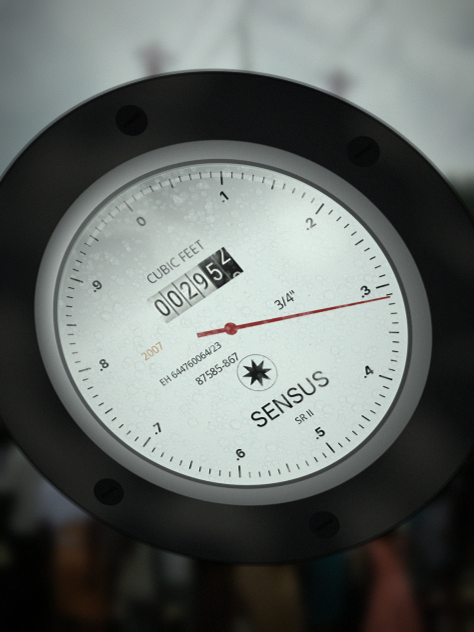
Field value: 2952.31,ft³
